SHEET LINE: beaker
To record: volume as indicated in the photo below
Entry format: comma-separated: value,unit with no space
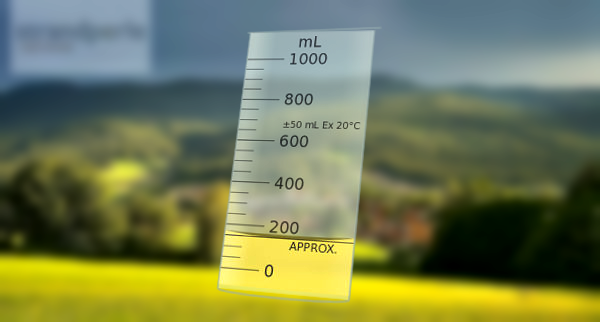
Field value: 150,mL
